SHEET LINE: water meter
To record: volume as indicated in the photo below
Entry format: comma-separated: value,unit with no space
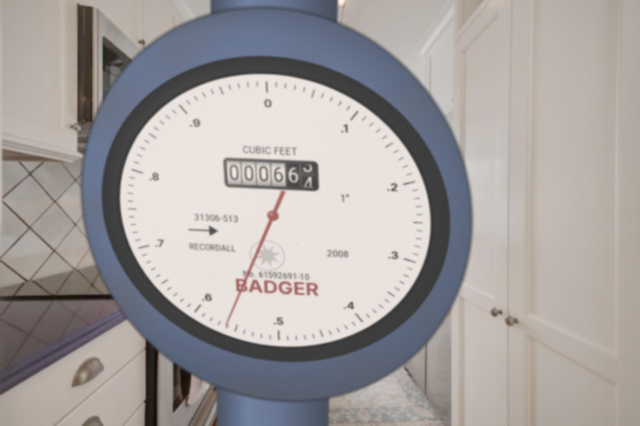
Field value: 663.56,ft³
